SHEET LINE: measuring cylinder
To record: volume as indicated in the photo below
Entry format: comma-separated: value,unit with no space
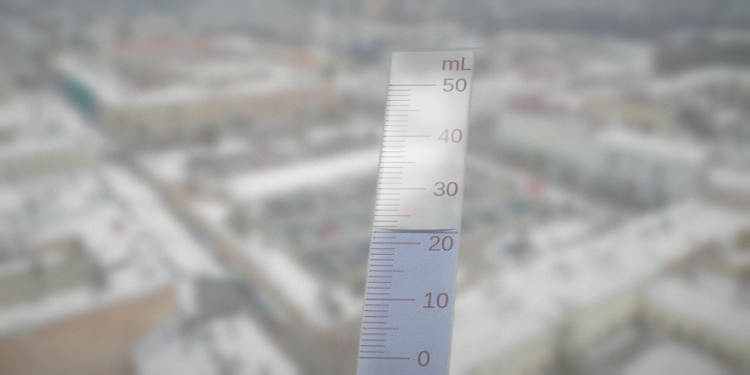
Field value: 22,mL
